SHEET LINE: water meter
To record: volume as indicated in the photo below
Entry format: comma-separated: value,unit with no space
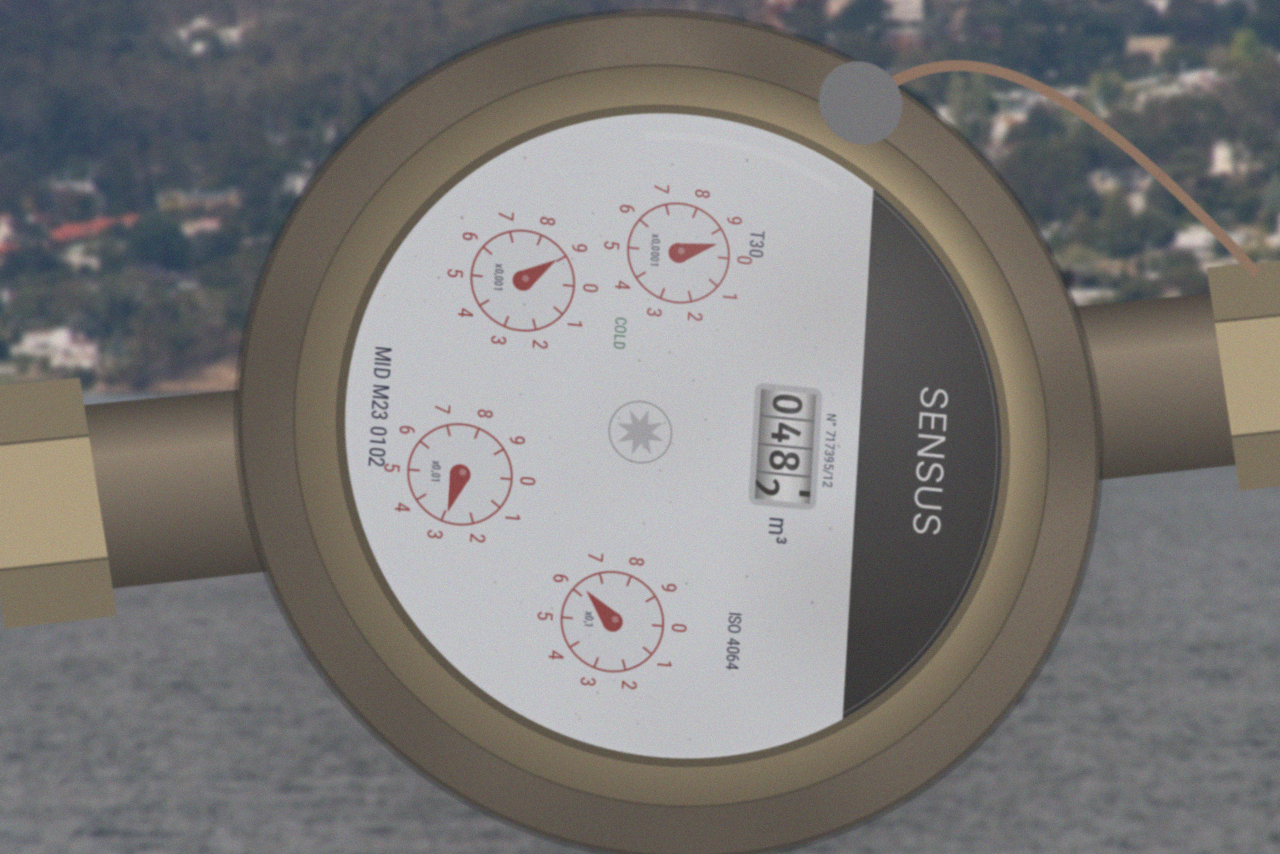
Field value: 481.6289,m³
